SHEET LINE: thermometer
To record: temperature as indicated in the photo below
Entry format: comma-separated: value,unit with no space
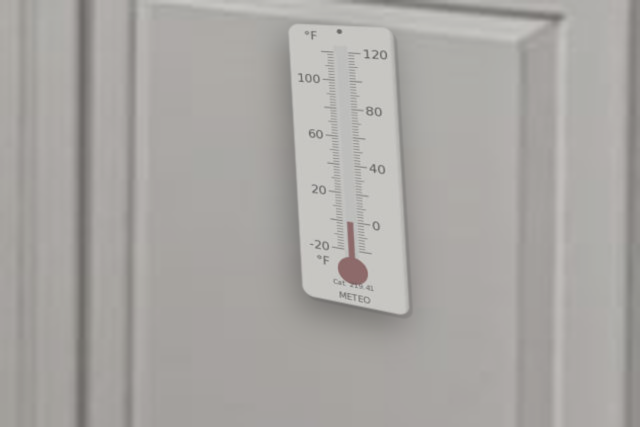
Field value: 0,°F
